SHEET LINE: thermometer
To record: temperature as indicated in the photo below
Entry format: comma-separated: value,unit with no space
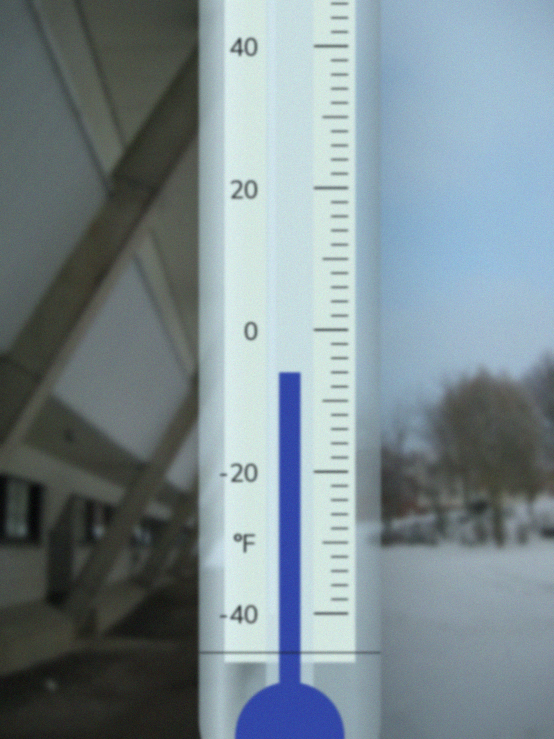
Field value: -6,°F
